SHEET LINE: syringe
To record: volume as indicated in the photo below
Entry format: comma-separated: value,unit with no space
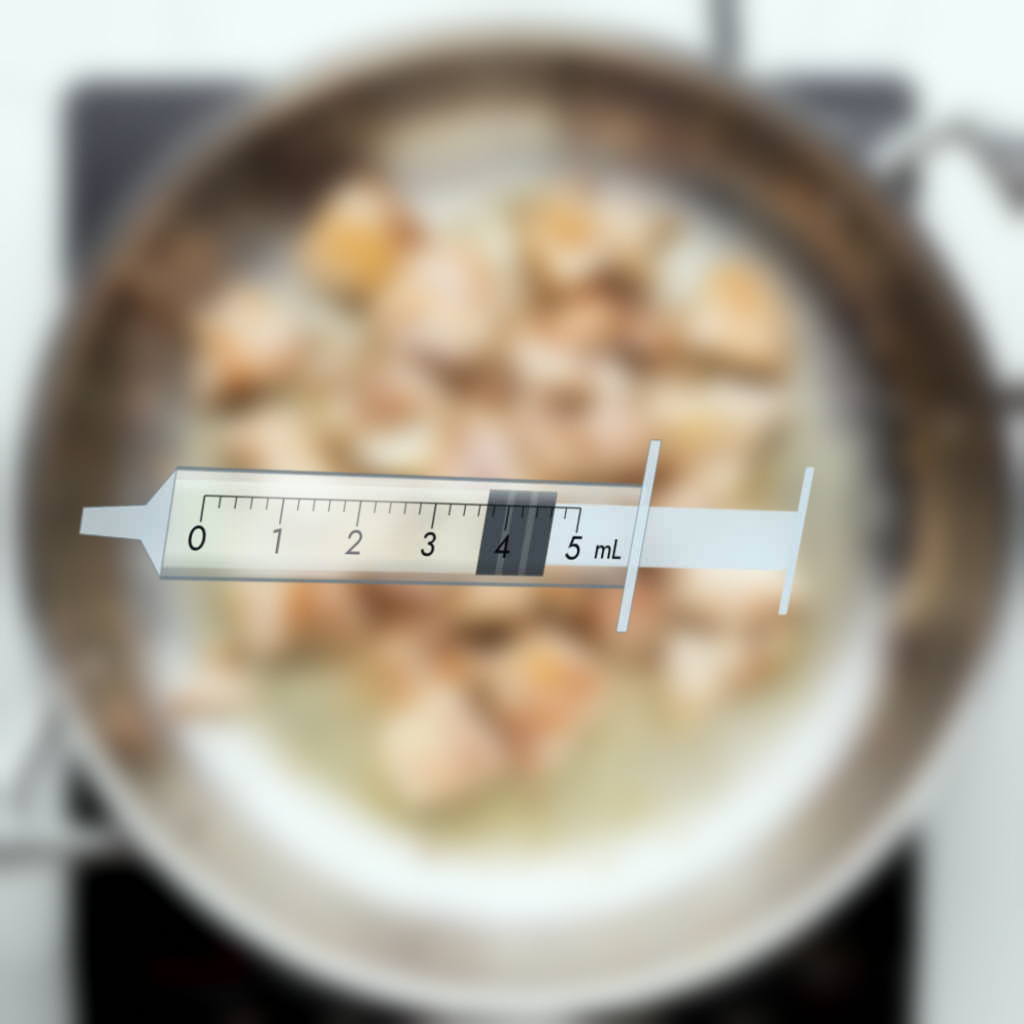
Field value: 3.7,mL
